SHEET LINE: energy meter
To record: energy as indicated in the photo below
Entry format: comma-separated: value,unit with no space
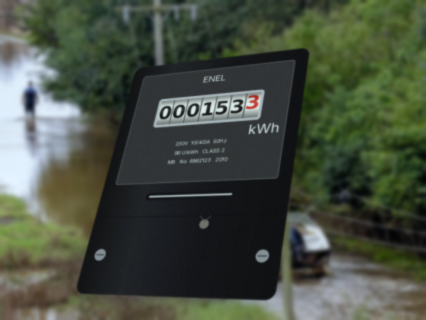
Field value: 153.3,kWh
